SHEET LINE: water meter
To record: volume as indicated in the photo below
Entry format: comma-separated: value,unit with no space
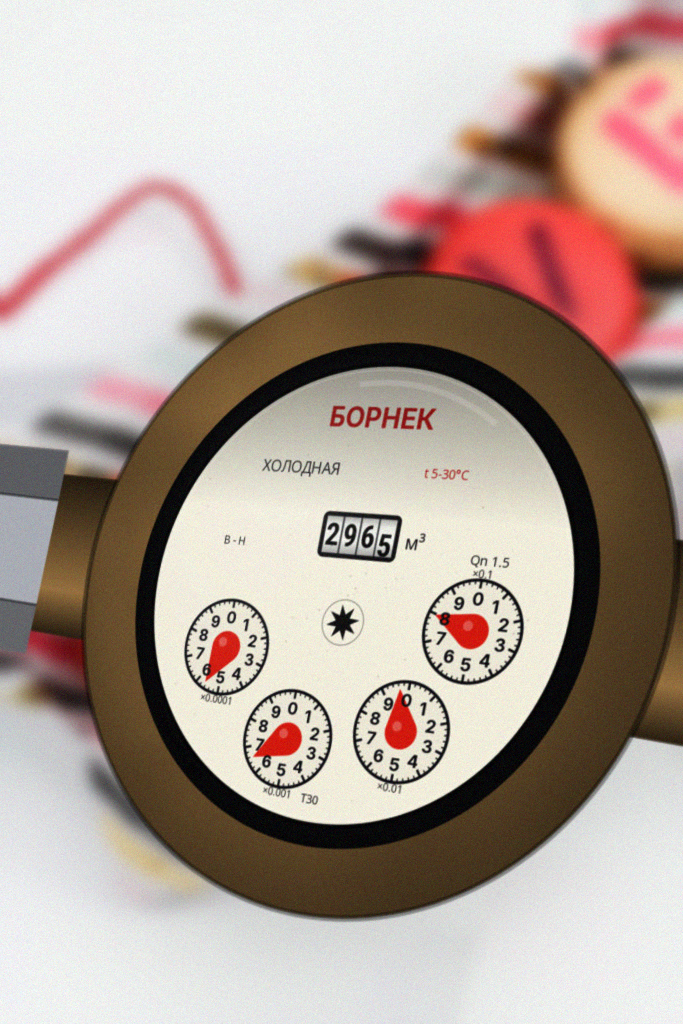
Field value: 2964.7965,m³
